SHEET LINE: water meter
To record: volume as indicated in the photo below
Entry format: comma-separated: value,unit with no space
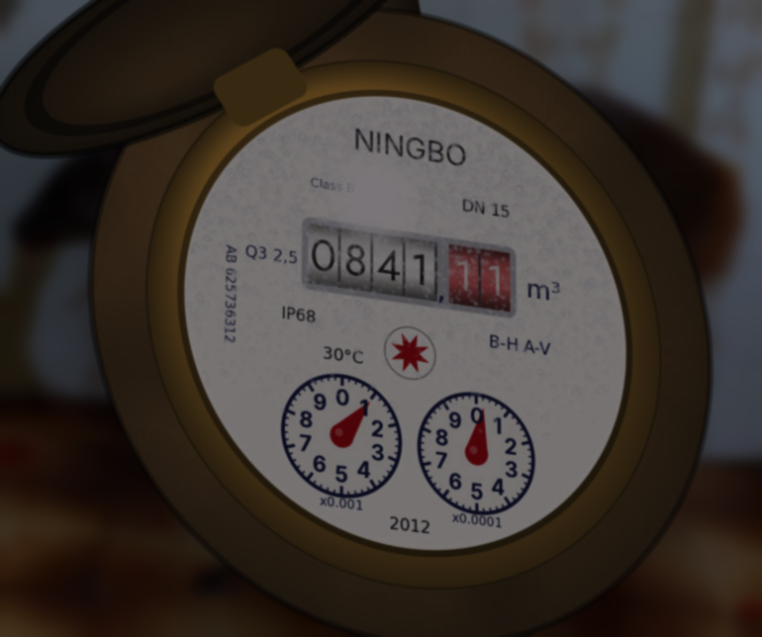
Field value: 841.1110,m³
